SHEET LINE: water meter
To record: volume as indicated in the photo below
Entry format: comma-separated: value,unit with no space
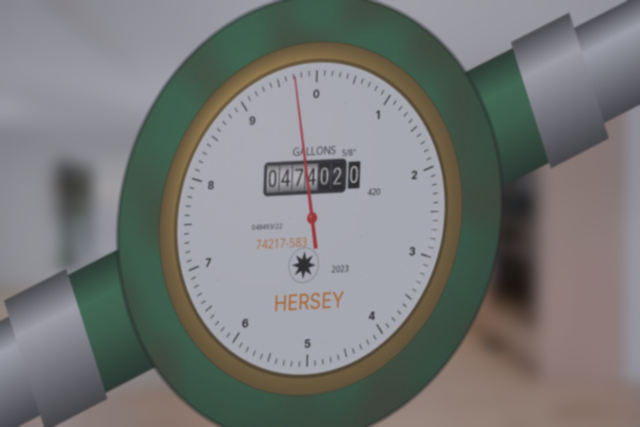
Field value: 474019.7,gal
